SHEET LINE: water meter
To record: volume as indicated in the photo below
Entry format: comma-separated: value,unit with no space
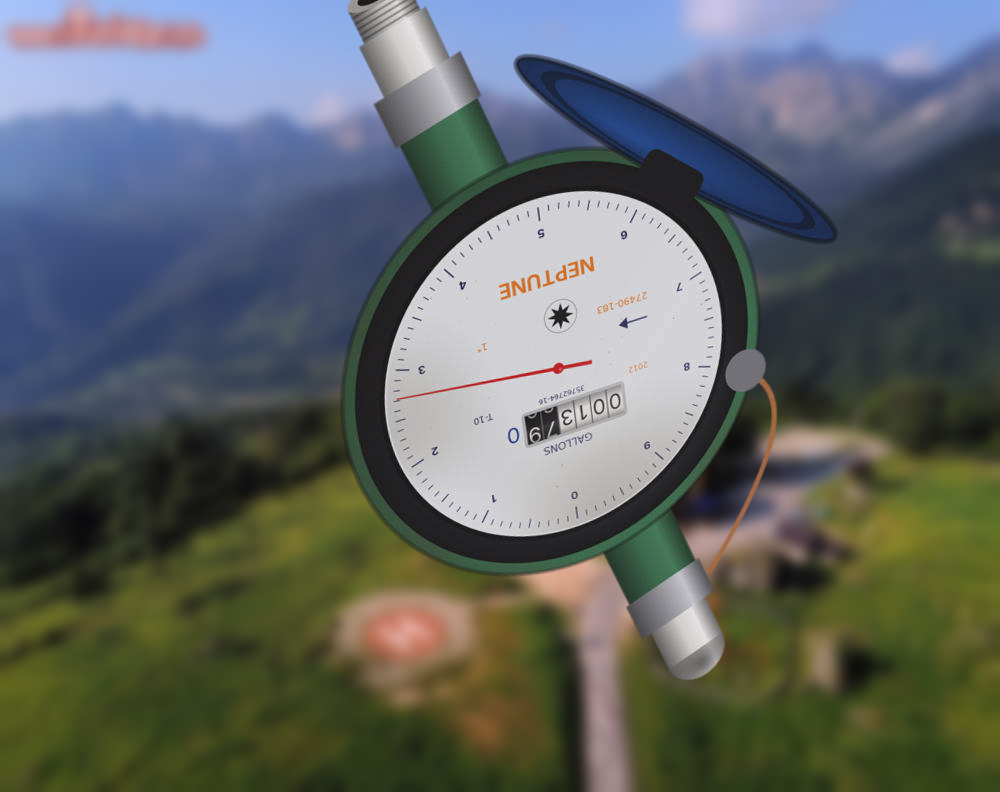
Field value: 13792.7,gal
